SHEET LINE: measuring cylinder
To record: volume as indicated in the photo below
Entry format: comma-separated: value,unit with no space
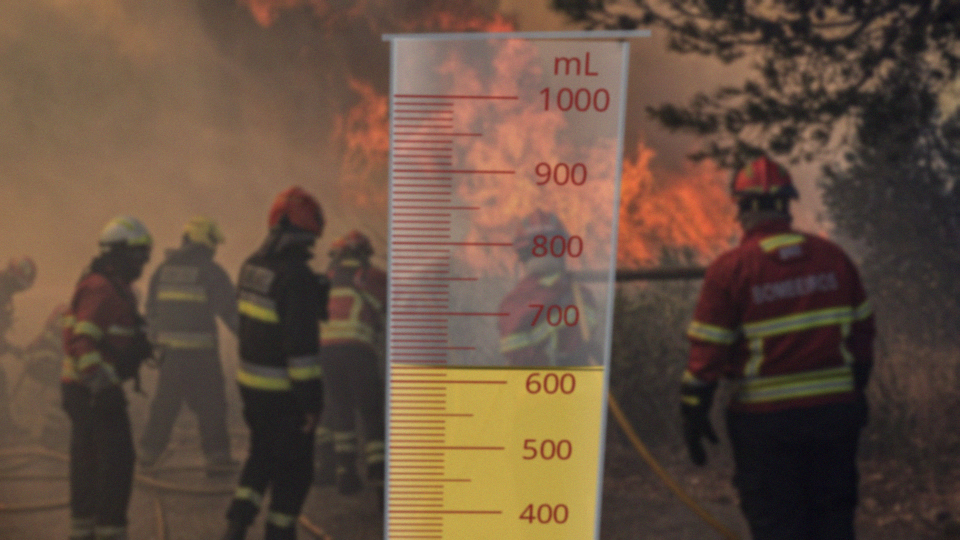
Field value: 620,mL
